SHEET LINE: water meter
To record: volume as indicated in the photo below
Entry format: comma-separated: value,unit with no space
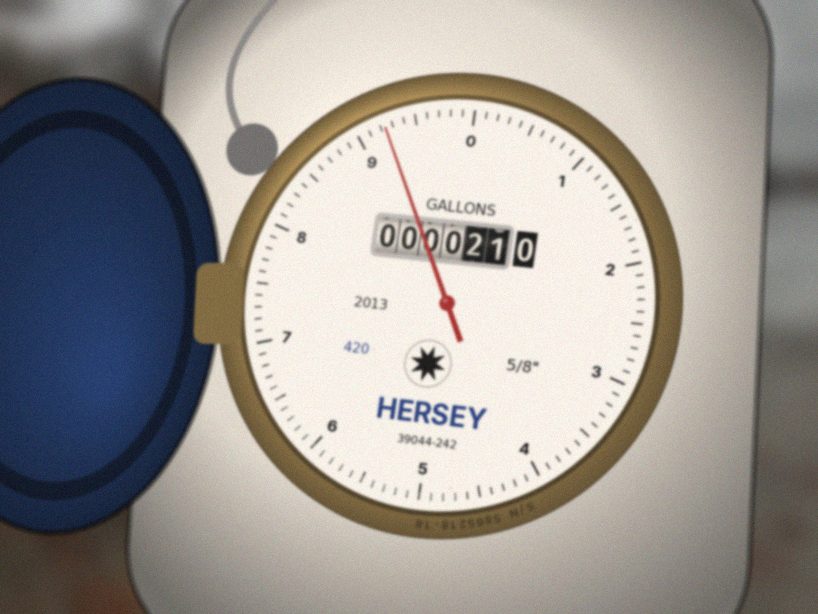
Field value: 209.2,gal
